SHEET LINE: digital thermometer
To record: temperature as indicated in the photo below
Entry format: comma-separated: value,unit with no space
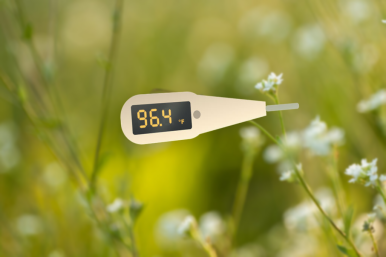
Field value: 96.4,°F
